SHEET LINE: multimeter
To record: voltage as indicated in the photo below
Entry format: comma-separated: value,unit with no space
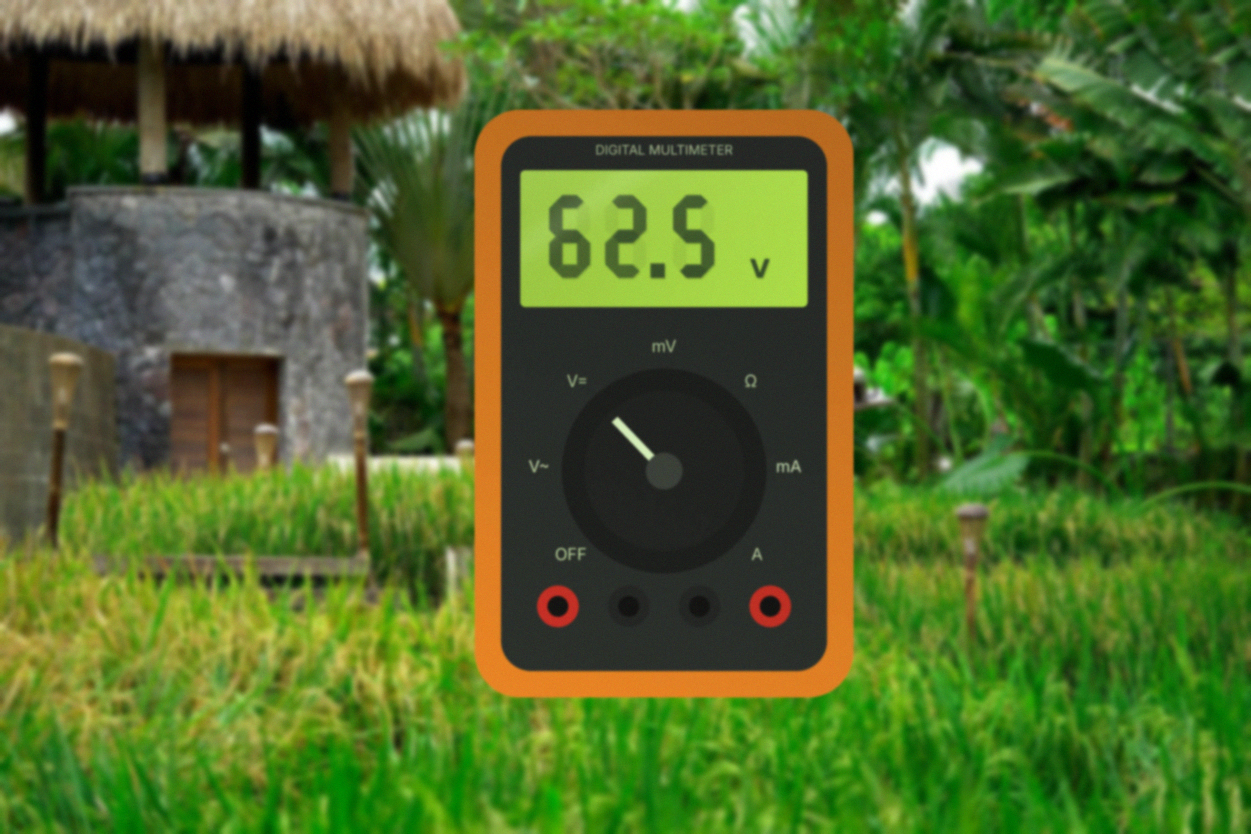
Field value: 62.5,V
